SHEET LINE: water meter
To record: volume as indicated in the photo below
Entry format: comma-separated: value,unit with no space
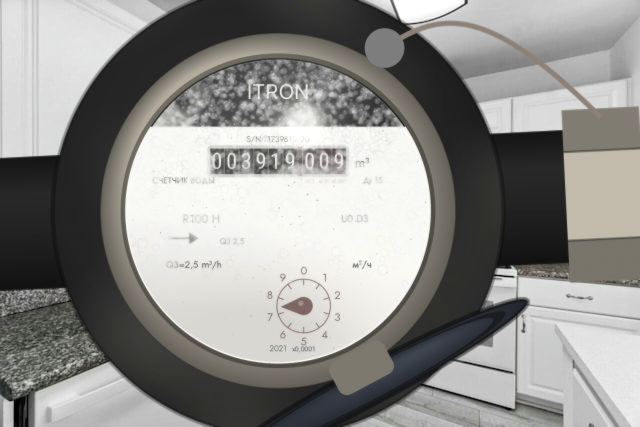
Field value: 3919.0097,m³
